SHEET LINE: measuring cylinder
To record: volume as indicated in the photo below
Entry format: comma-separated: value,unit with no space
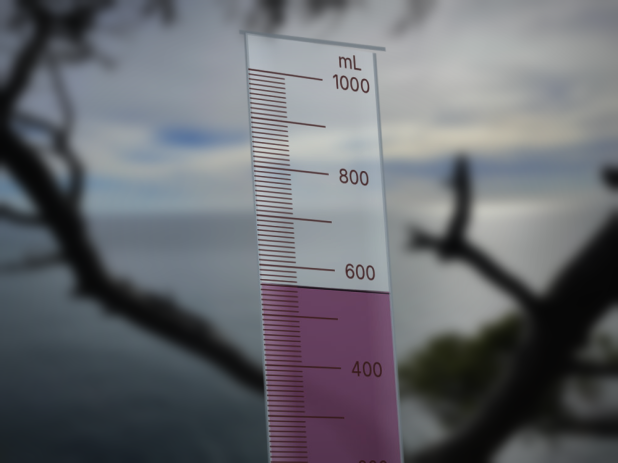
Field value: 560,mL
